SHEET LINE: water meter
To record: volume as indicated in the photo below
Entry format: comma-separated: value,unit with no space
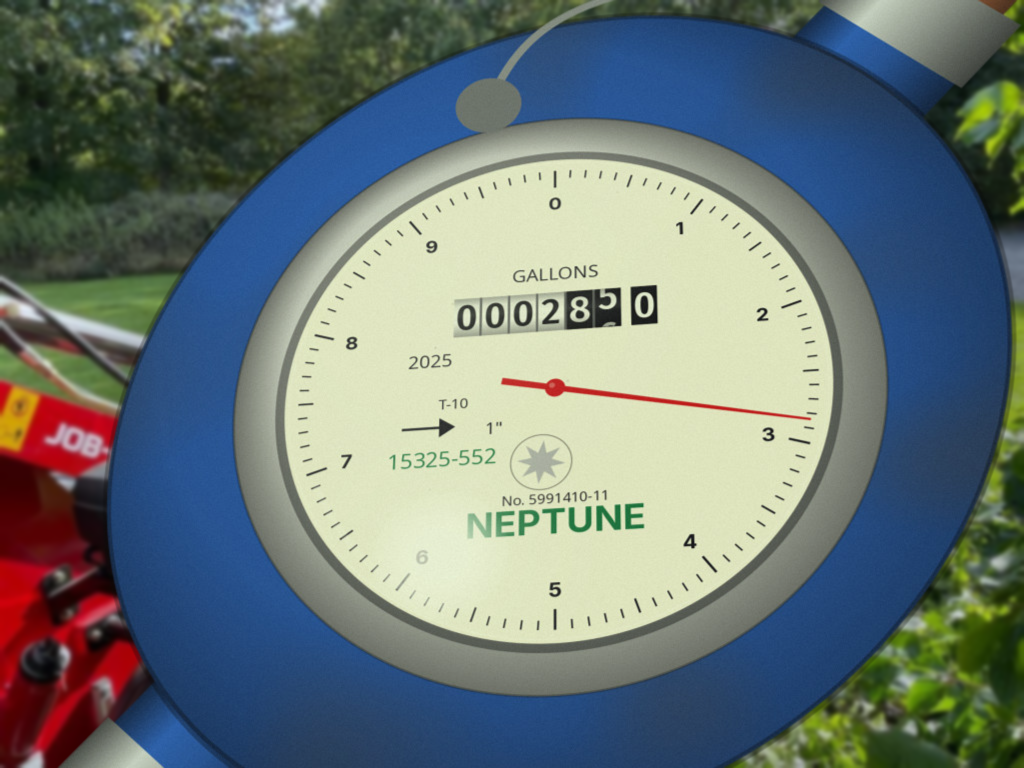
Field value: 2852.8,gal
